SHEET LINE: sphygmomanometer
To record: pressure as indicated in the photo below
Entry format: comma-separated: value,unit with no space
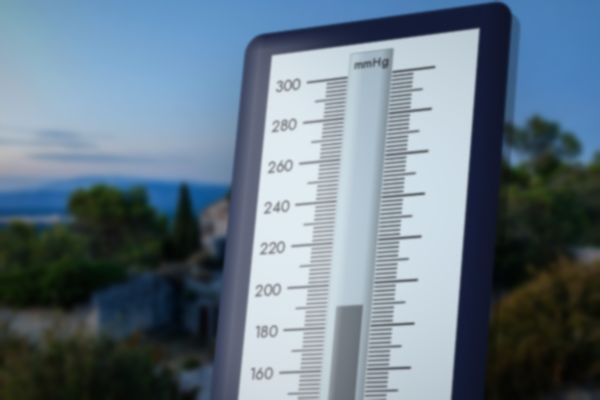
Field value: 190,mmHg
